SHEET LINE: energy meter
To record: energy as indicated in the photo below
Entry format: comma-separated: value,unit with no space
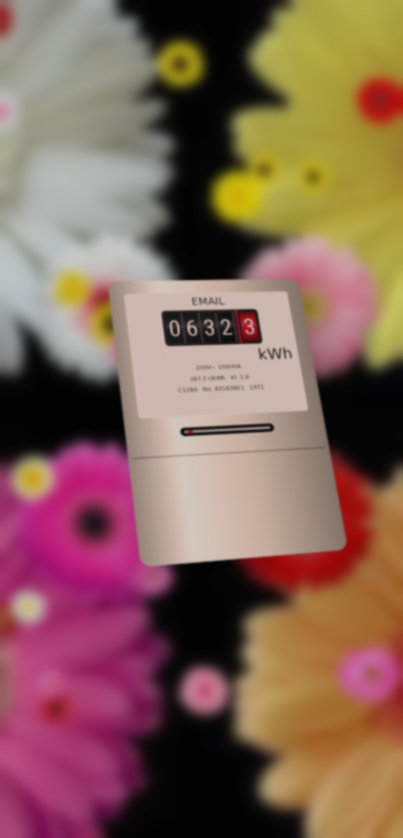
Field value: 632.3,kWh
